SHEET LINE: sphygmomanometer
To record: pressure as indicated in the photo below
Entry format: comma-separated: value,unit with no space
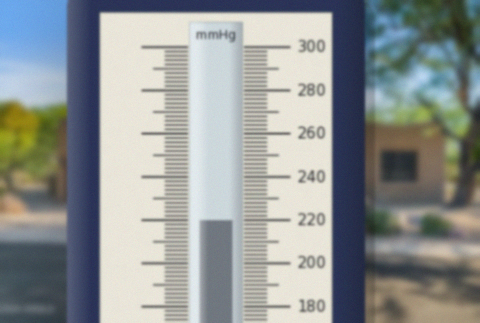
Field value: 220,mmHg
